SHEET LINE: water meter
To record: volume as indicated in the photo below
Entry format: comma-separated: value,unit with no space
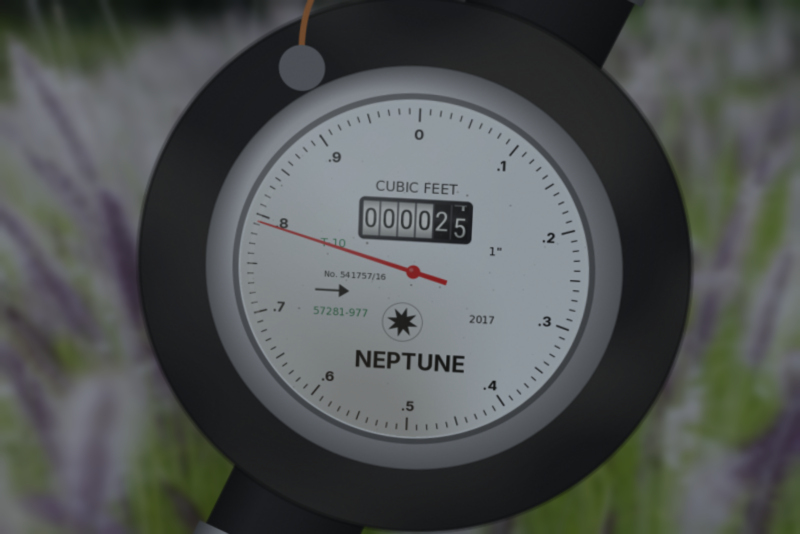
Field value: 24.79,ft³
